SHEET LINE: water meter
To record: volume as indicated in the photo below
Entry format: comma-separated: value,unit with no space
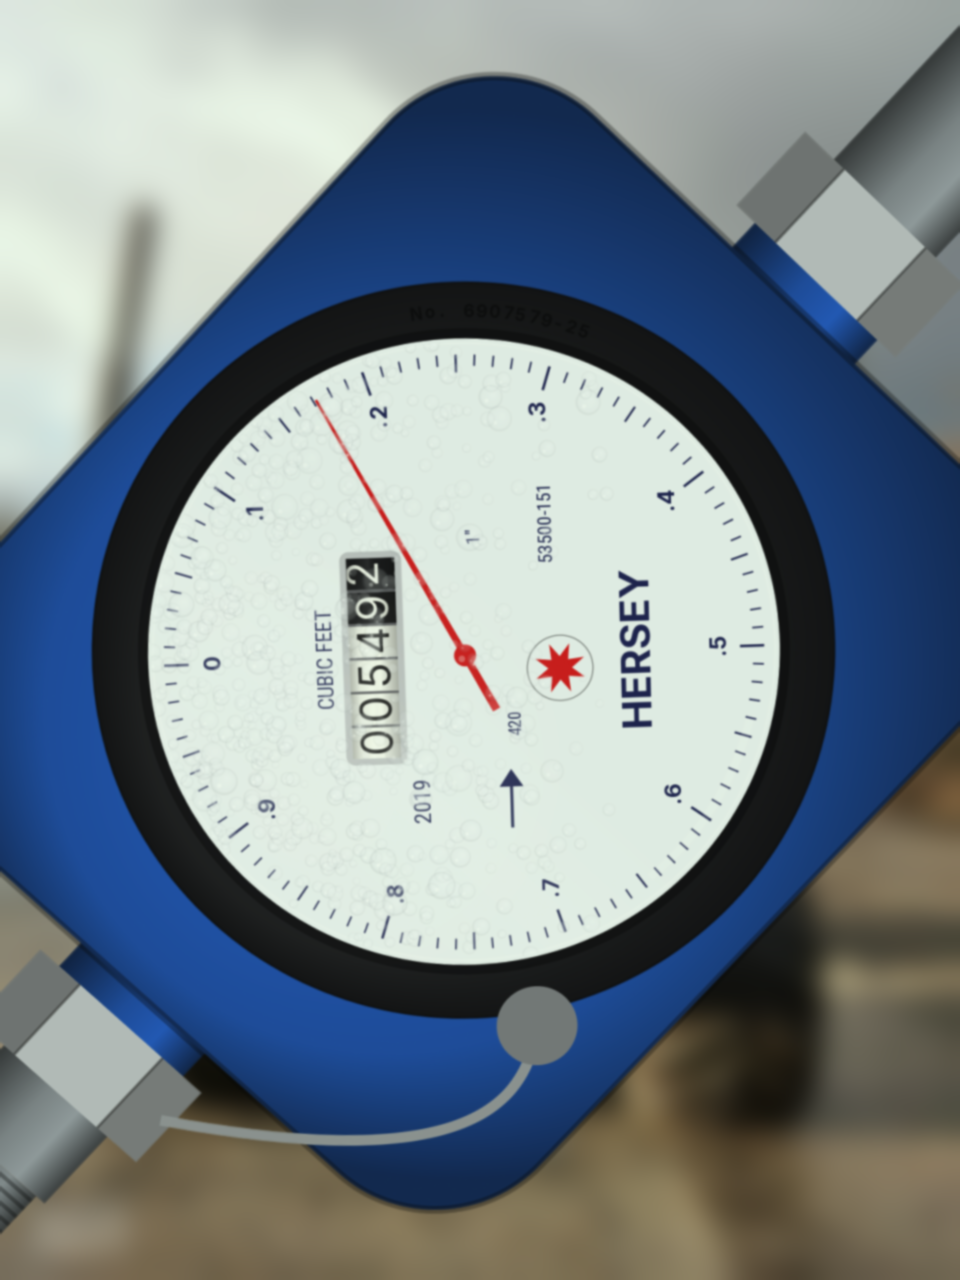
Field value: 5492.17,ft³
